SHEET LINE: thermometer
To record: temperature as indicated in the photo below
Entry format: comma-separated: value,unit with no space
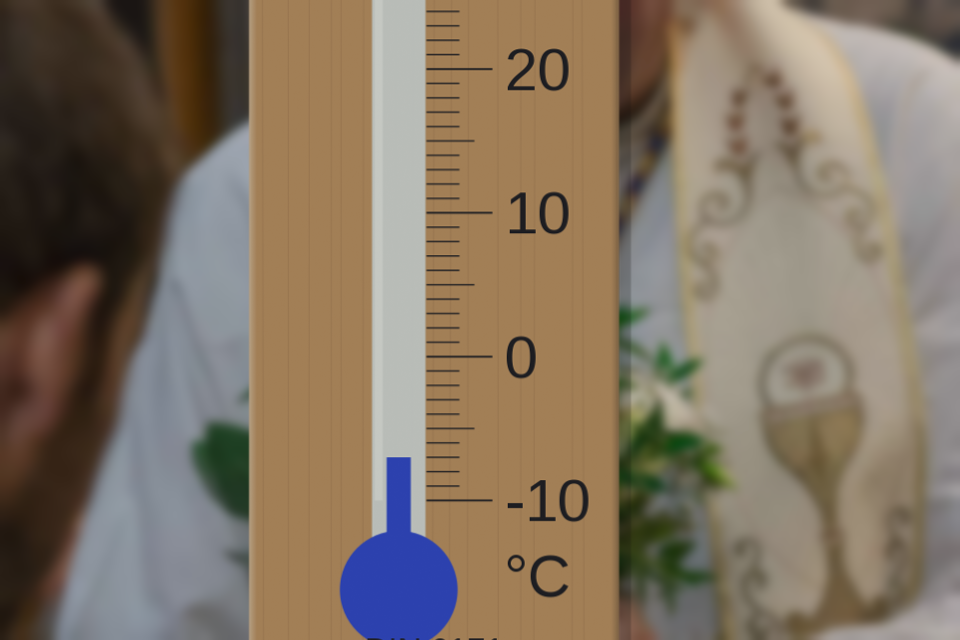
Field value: -7,°C
